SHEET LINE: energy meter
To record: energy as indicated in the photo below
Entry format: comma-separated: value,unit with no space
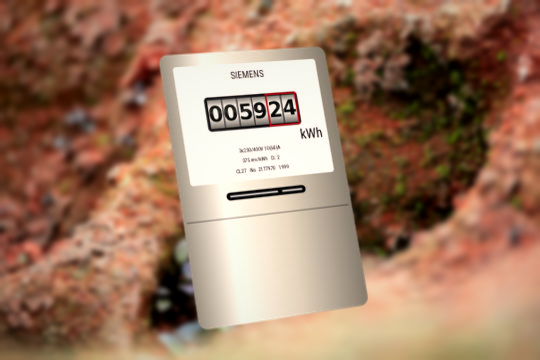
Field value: 59.24,kWh
